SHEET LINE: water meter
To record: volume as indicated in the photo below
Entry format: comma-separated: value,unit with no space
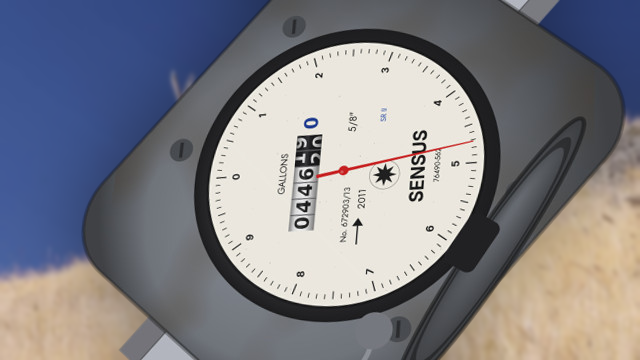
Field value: 446194.7,gal
